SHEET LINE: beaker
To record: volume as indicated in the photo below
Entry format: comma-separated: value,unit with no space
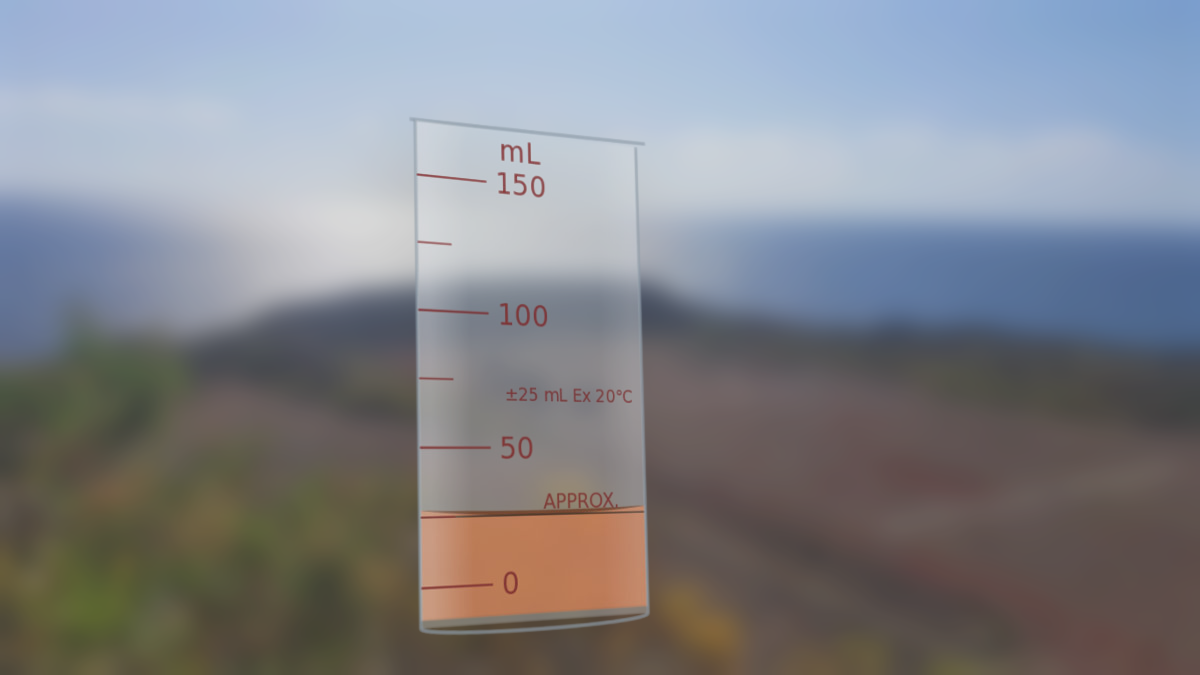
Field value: 25,mL
